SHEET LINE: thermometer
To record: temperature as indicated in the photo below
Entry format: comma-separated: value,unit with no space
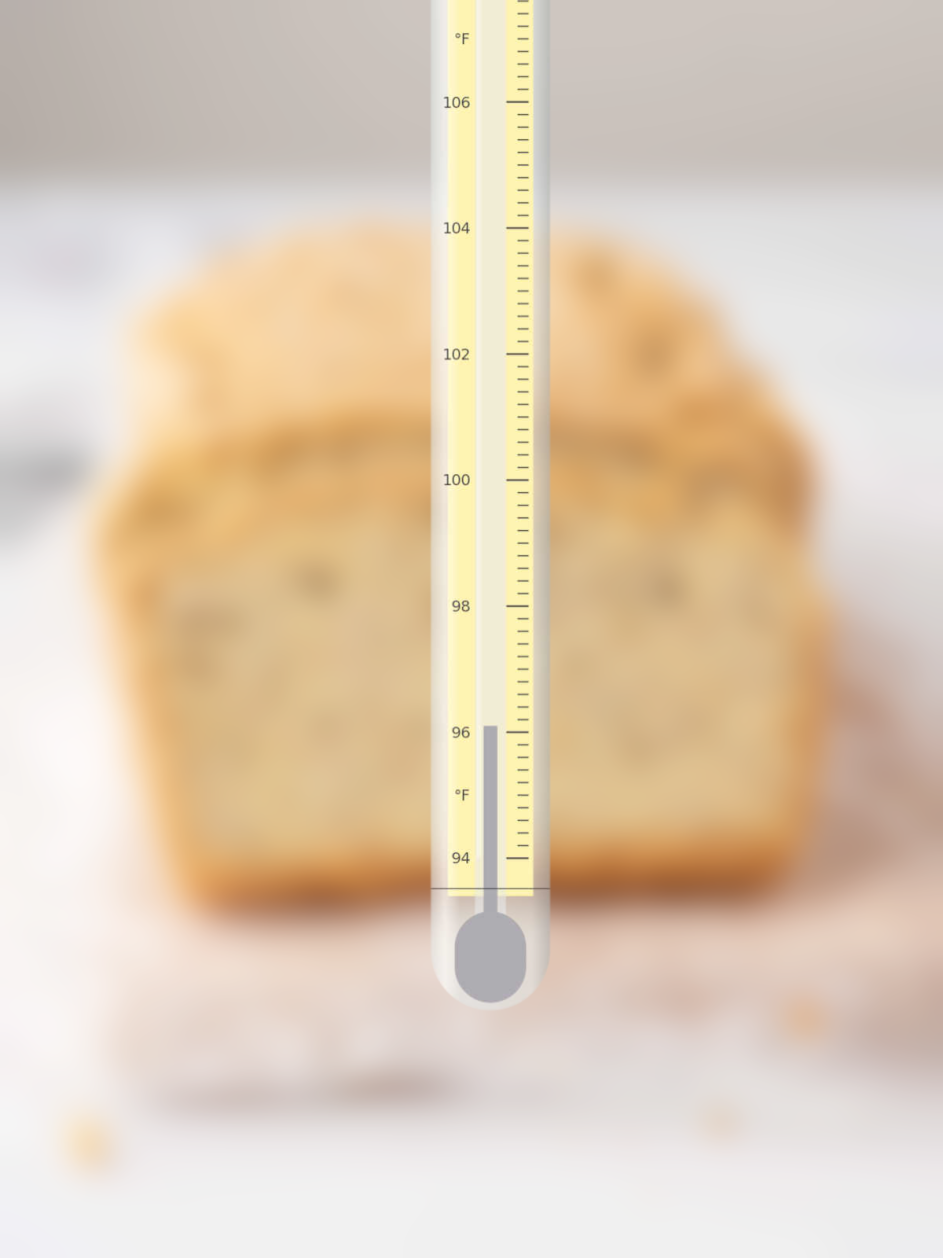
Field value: 96.1,°F
